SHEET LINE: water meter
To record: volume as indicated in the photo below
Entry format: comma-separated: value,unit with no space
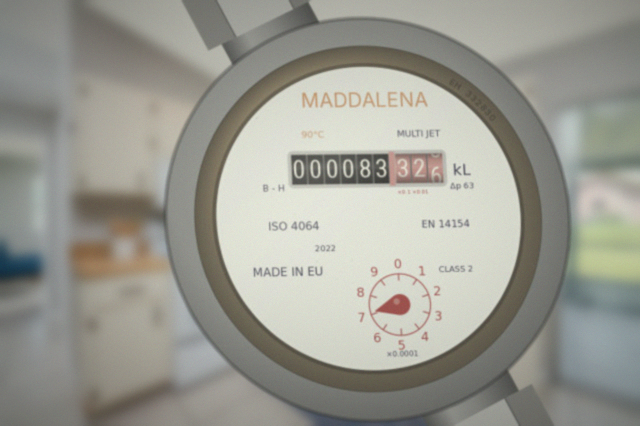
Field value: 83.3257,kL
